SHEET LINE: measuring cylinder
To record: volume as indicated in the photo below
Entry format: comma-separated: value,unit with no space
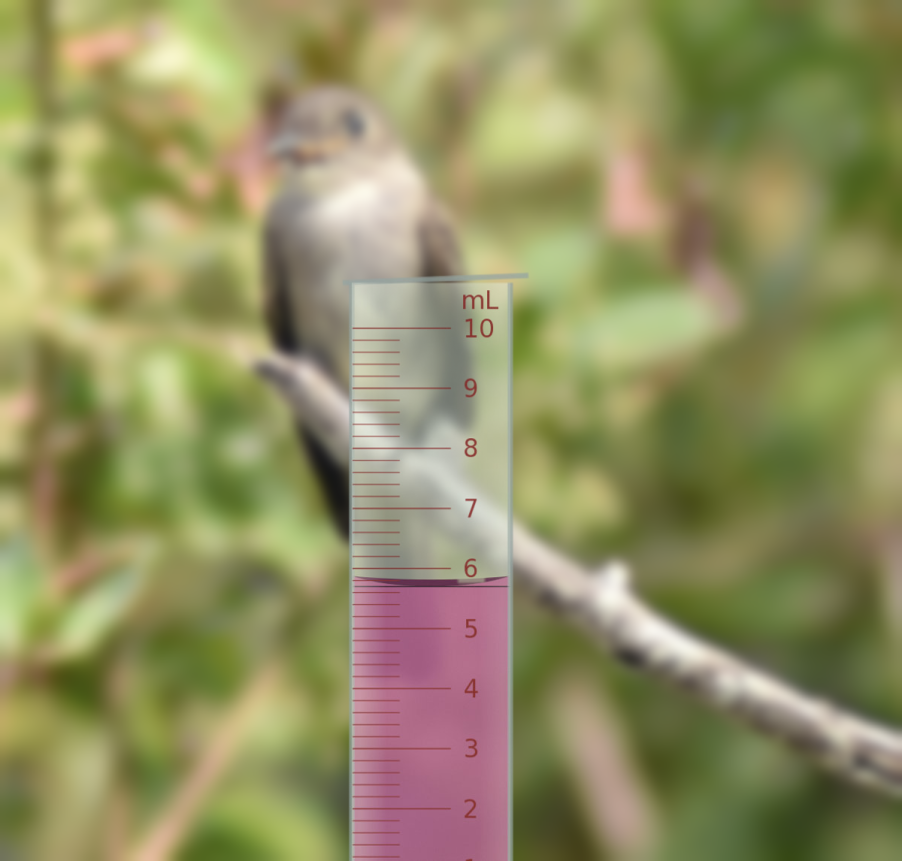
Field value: 5.7,mL
